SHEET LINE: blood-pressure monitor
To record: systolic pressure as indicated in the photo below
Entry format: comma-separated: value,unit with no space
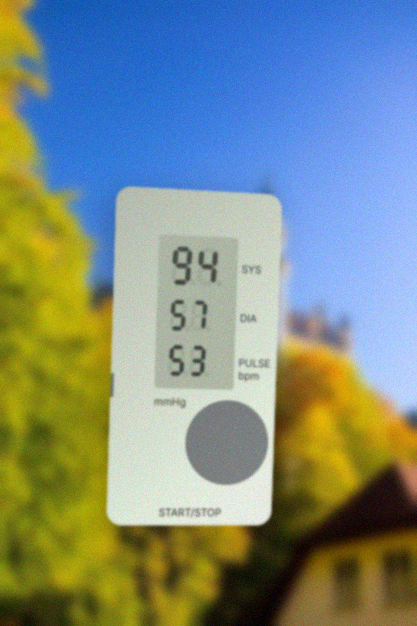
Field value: 94,mmHg
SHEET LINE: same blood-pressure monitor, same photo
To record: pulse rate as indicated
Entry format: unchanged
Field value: 53,bpm
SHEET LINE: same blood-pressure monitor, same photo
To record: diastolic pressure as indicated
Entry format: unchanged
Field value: 57,mmHg
